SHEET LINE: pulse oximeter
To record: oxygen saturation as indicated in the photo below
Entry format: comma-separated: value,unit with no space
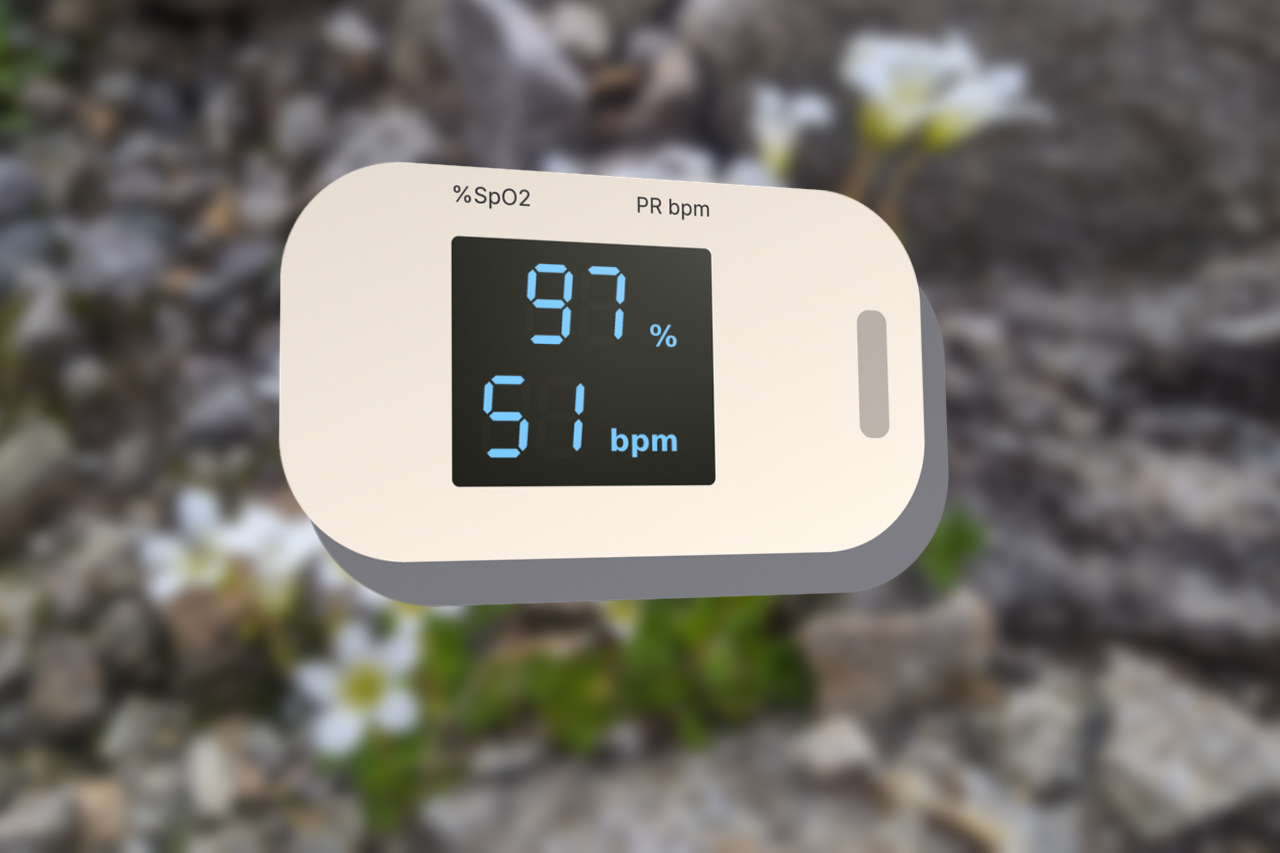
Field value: 97,%
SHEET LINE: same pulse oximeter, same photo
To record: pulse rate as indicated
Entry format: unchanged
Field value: 51,bpm
